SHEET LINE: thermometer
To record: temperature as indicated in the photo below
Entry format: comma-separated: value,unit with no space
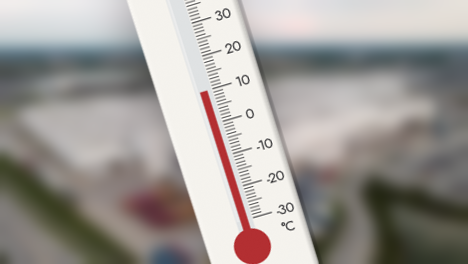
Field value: 10,°C
